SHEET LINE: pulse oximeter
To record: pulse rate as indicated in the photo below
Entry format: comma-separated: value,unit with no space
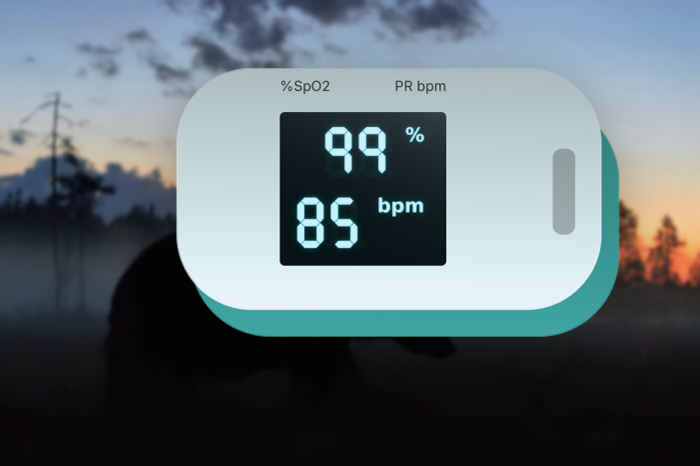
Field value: 85,bpm
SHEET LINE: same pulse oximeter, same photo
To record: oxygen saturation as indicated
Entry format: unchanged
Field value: 99,%
